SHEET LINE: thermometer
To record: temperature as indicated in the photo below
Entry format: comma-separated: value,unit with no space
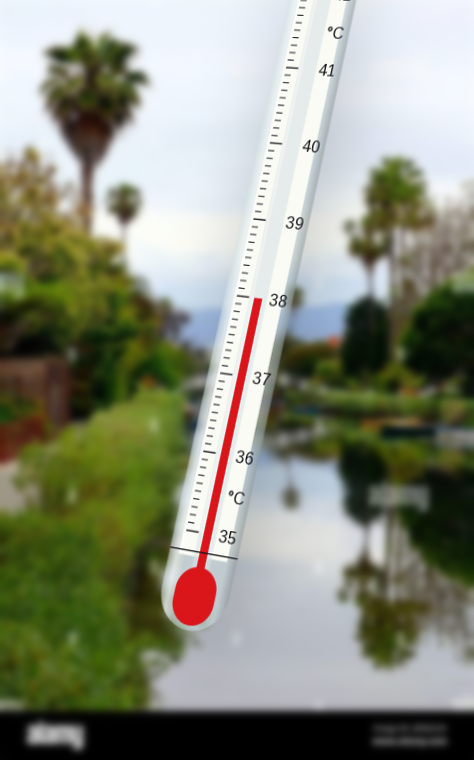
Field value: 38,°C
